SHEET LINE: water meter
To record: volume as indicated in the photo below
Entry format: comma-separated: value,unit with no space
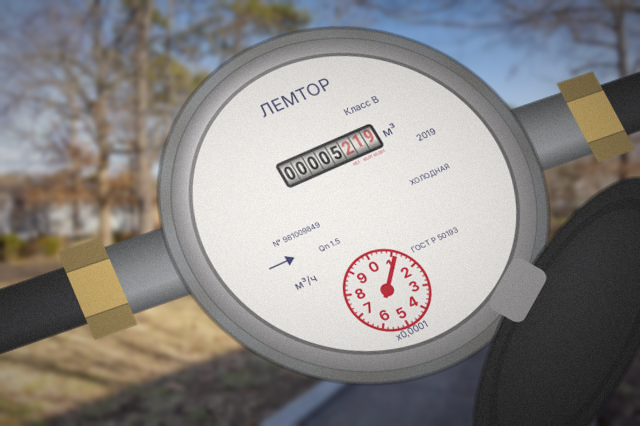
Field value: 5.2191,m³
